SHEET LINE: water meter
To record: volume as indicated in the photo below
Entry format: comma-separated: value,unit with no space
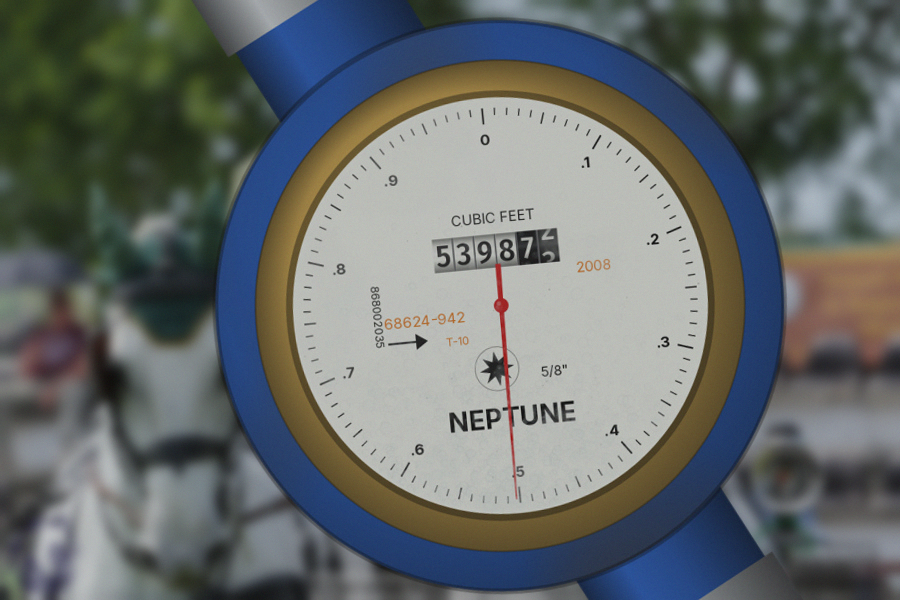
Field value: 539872.50,ft³
